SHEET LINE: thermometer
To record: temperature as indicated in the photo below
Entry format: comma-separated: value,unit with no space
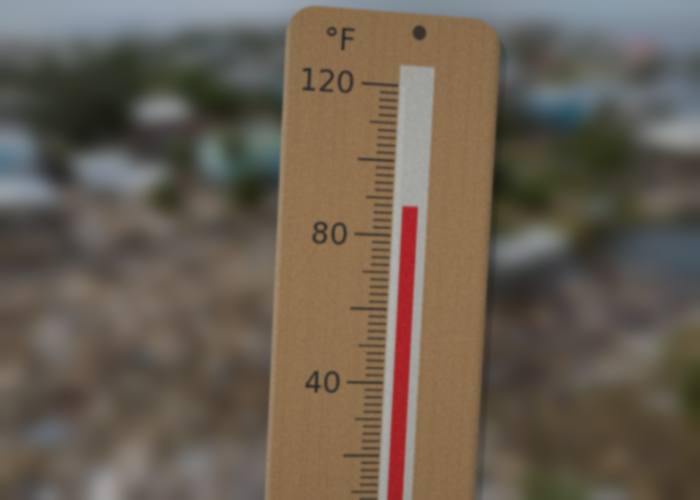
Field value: 88,°F
